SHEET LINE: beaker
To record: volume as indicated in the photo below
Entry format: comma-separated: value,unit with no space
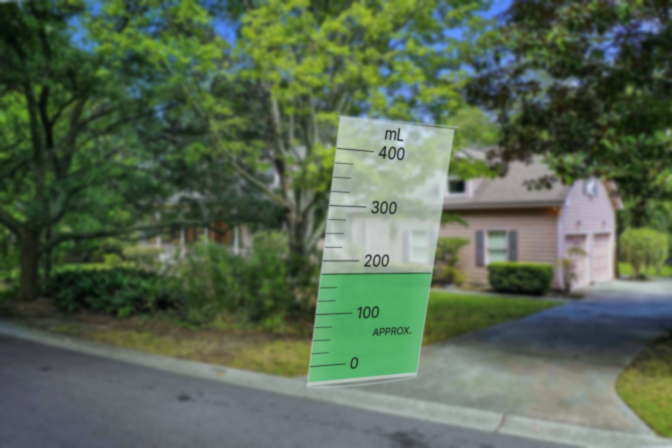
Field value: 175,mL
